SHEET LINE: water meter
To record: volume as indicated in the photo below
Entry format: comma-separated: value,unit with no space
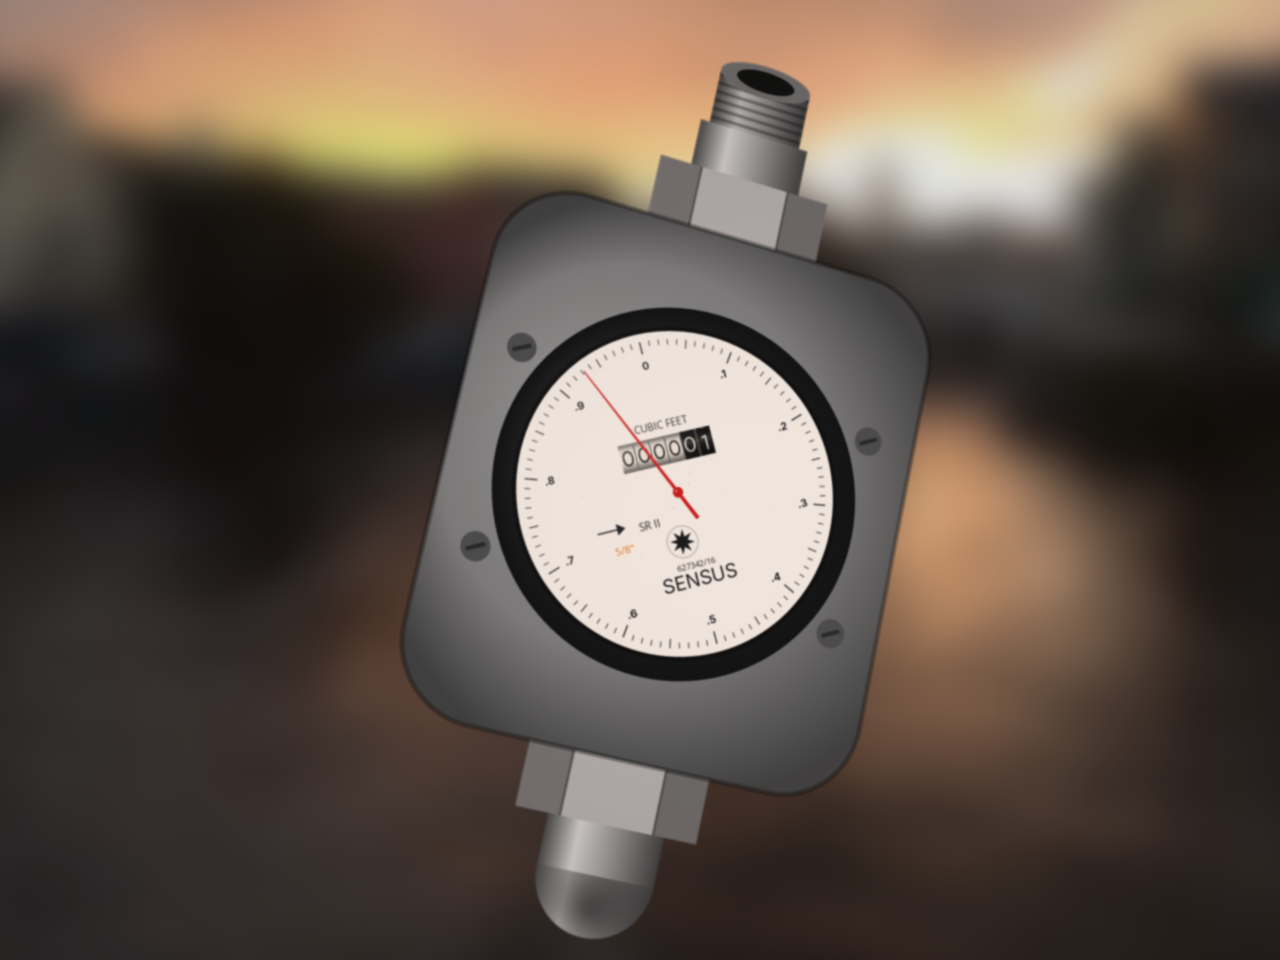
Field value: 0.93,ft³
